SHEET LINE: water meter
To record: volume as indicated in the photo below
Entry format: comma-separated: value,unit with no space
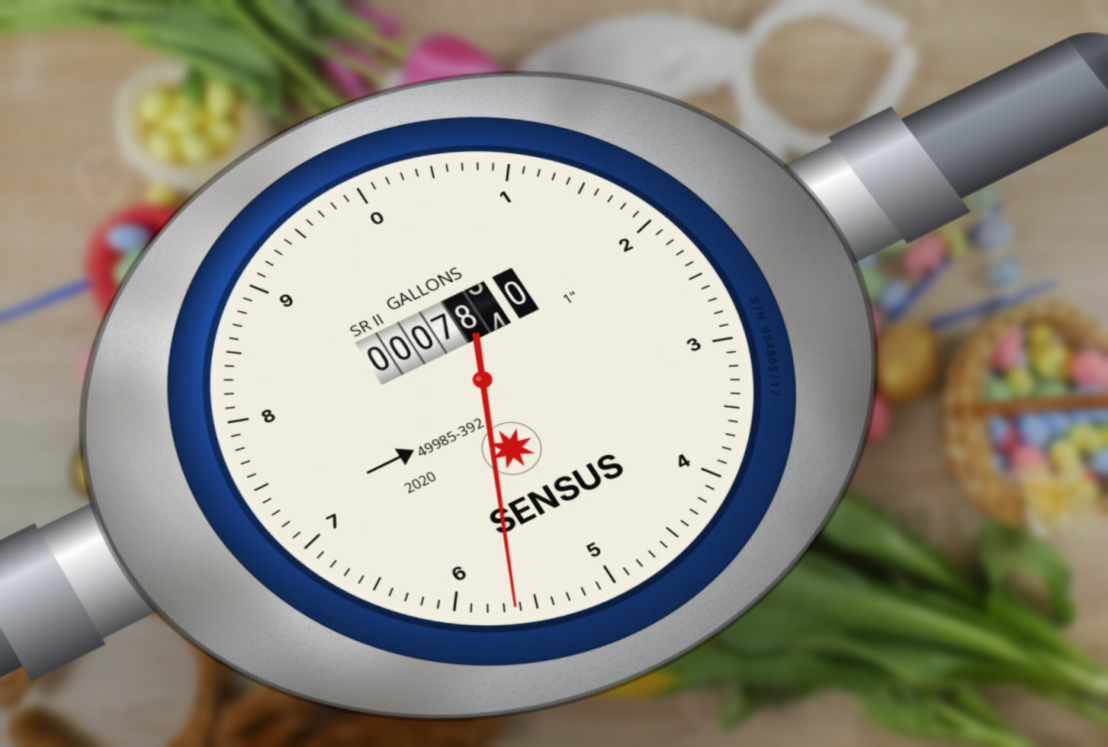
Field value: 7835.6,gal
